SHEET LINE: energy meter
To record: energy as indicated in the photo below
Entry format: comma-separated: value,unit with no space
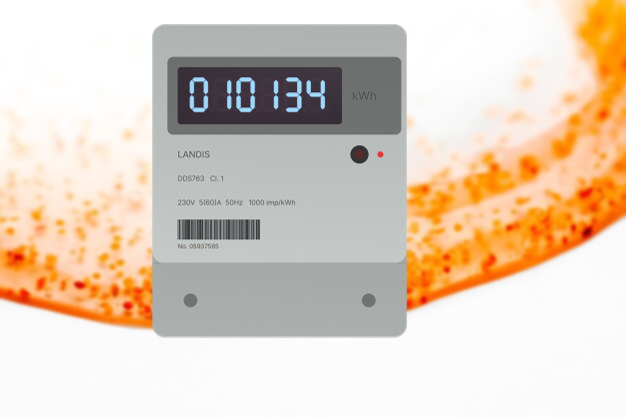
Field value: 10134,kWh
